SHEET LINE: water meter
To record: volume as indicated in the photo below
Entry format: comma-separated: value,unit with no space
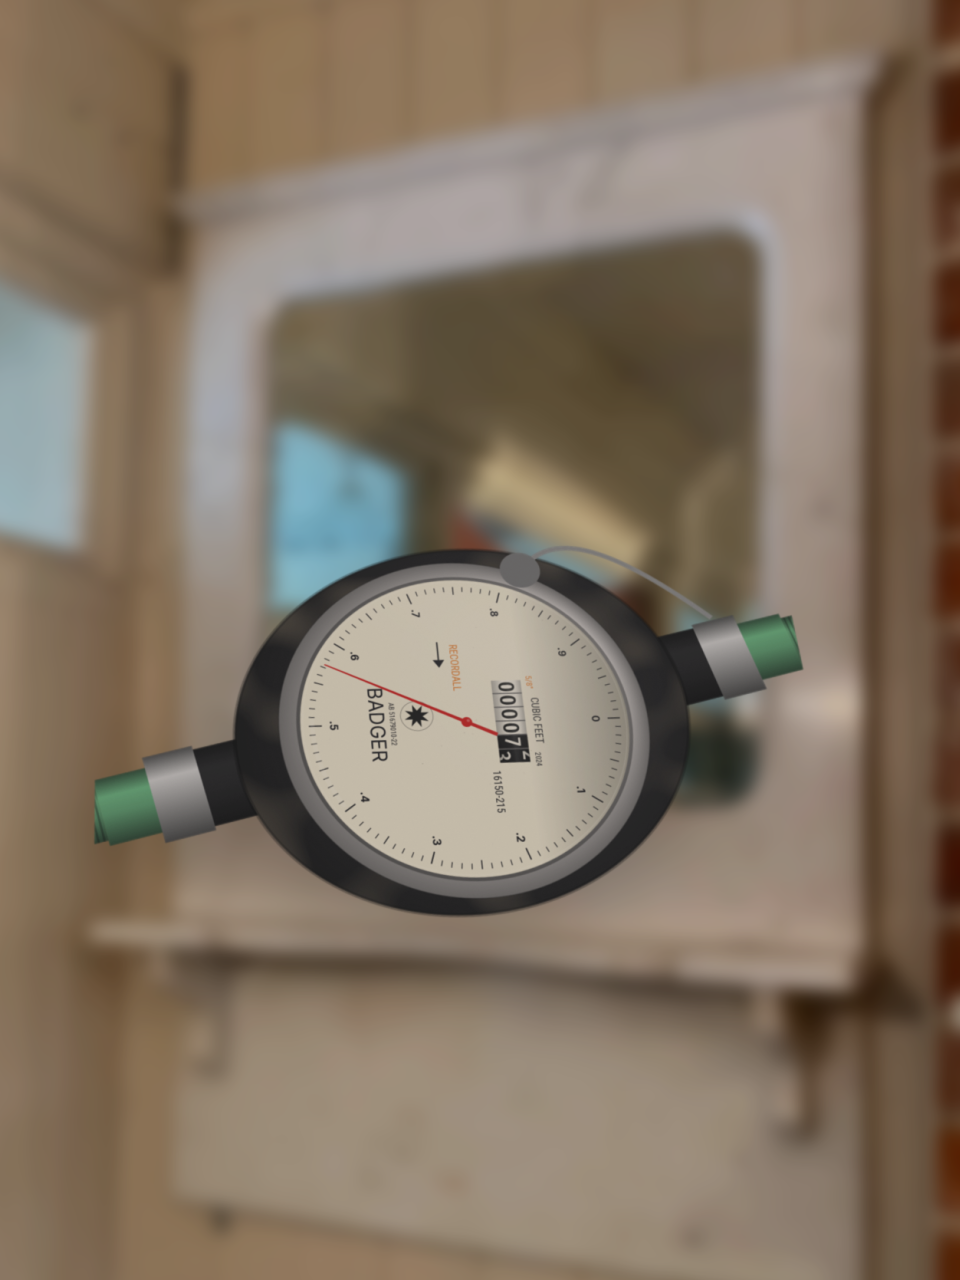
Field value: 72.57,ft³
